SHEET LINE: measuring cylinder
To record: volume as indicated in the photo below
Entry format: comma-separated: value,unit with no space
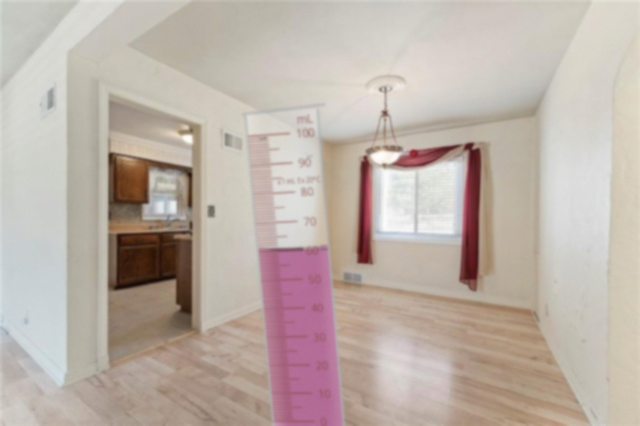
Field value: 60,mL
